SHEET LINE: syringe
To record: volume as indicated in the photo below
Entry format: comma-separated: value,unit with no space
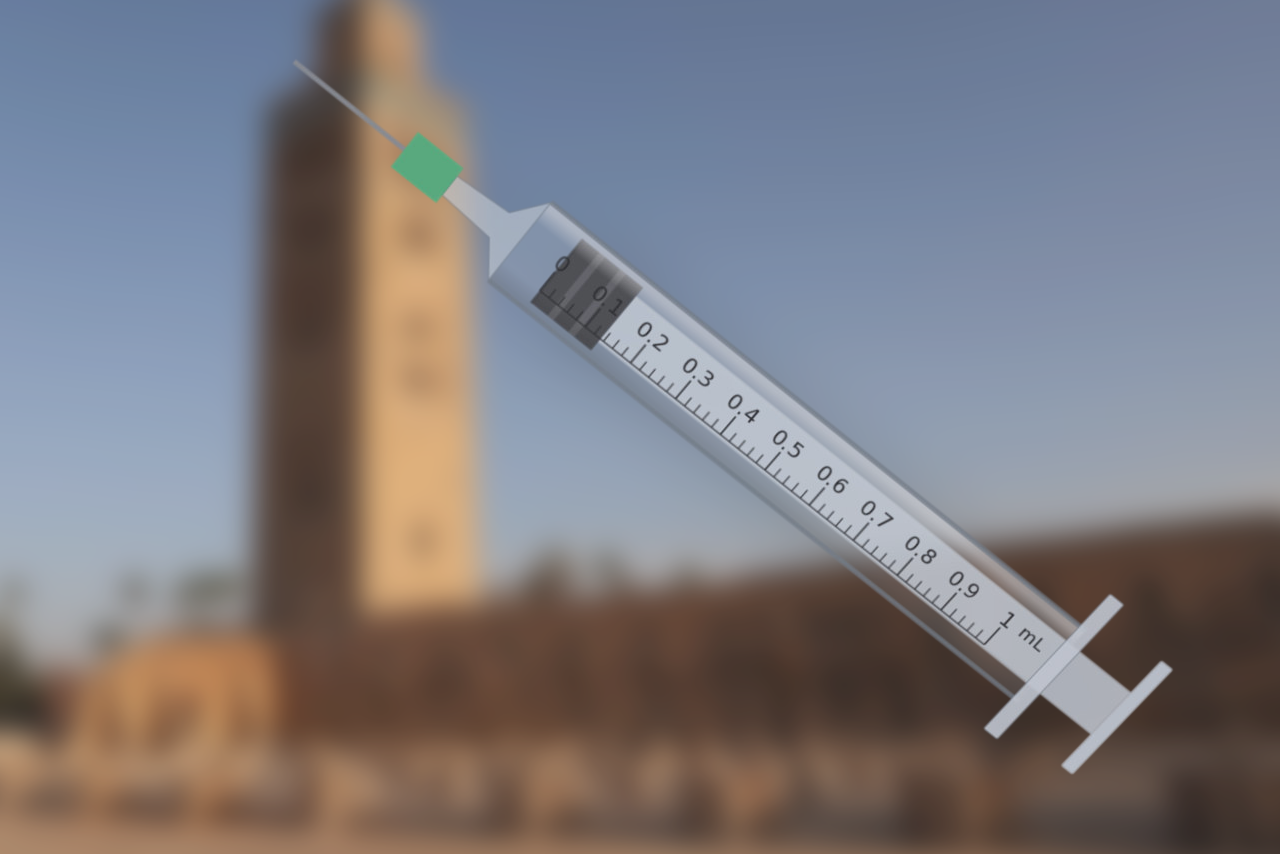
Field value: 0,mL
